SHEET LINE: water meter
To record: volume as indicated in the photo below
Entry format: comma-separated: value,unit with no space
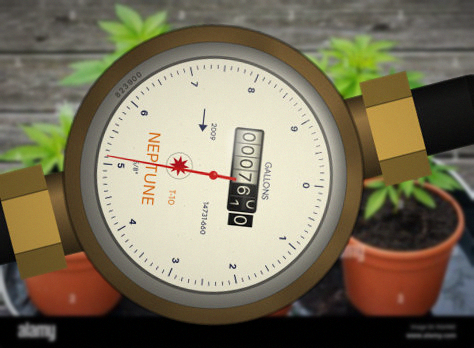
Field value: 7605.1,gal
